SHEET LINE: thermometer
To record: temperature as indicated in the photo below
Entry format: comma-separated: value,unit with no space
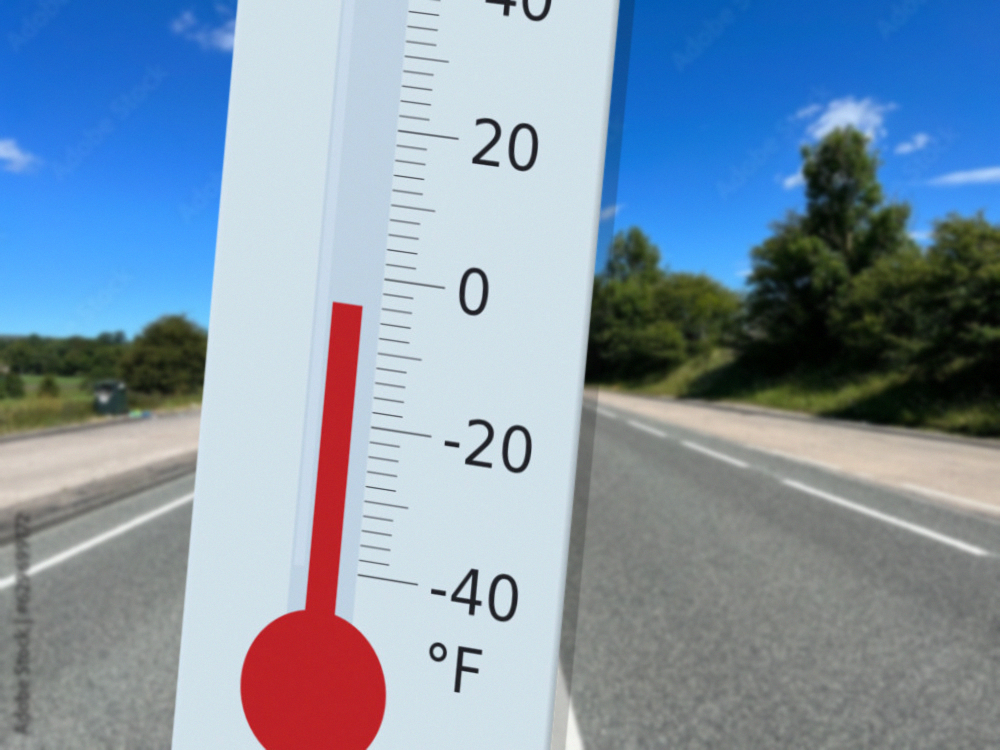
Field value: -4,°F
